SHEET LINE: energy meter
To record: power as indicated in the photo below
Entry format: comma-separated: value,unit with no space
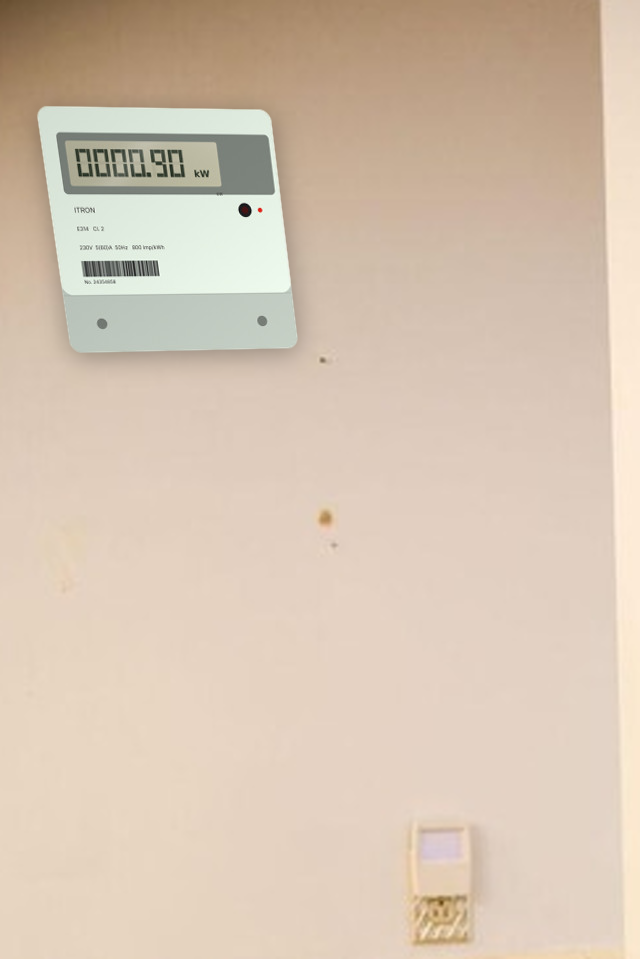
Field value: 0.90,kW
